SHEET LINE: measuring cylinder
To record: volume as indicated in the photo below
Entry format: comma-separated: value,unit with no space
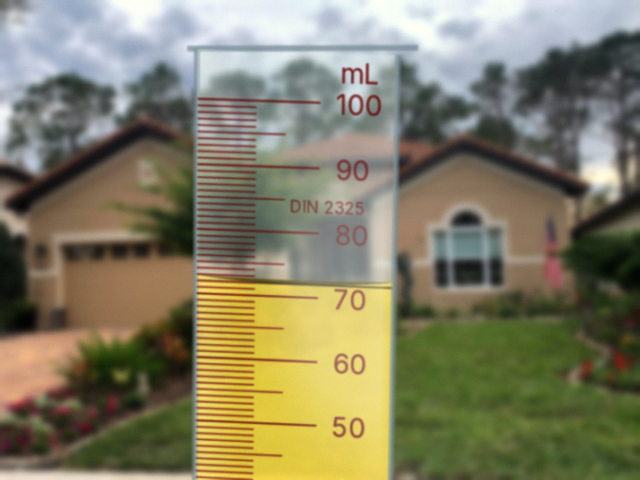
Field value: 72,mL
